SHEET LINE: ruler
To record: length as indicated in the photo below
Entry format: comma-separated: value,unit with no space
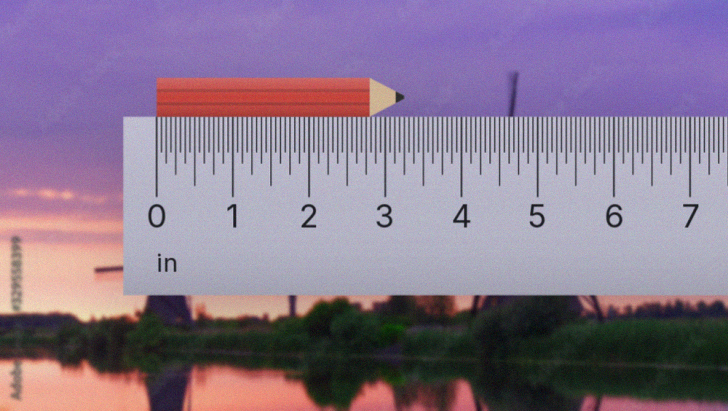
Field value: 3.25,in
